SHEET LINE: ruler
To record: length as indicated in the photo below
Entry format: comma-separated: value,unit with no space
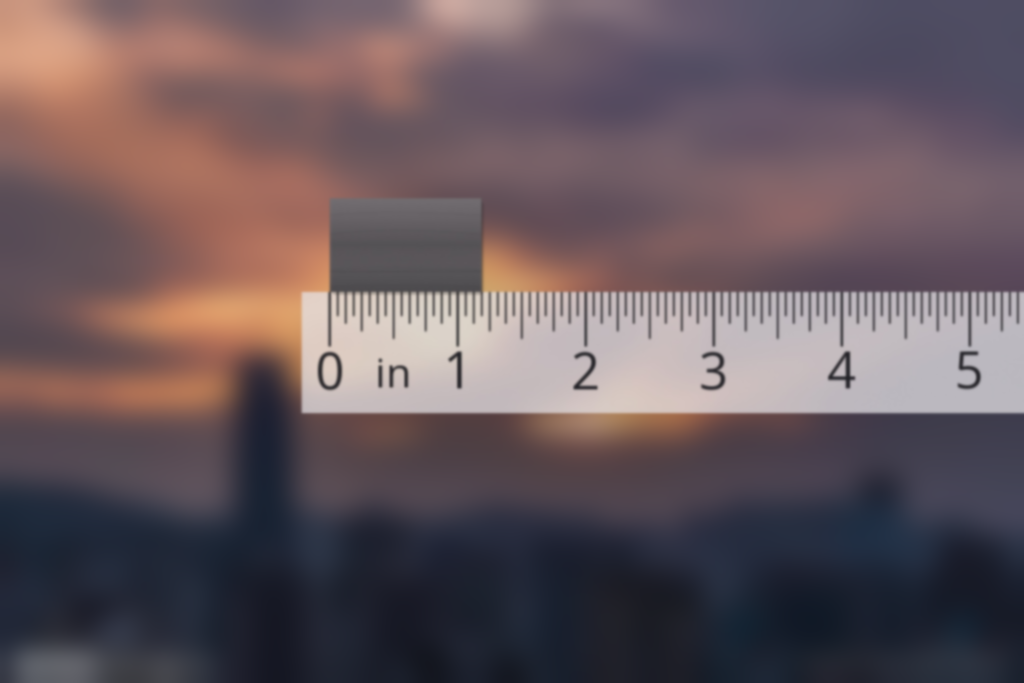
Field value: 1.1875,in
